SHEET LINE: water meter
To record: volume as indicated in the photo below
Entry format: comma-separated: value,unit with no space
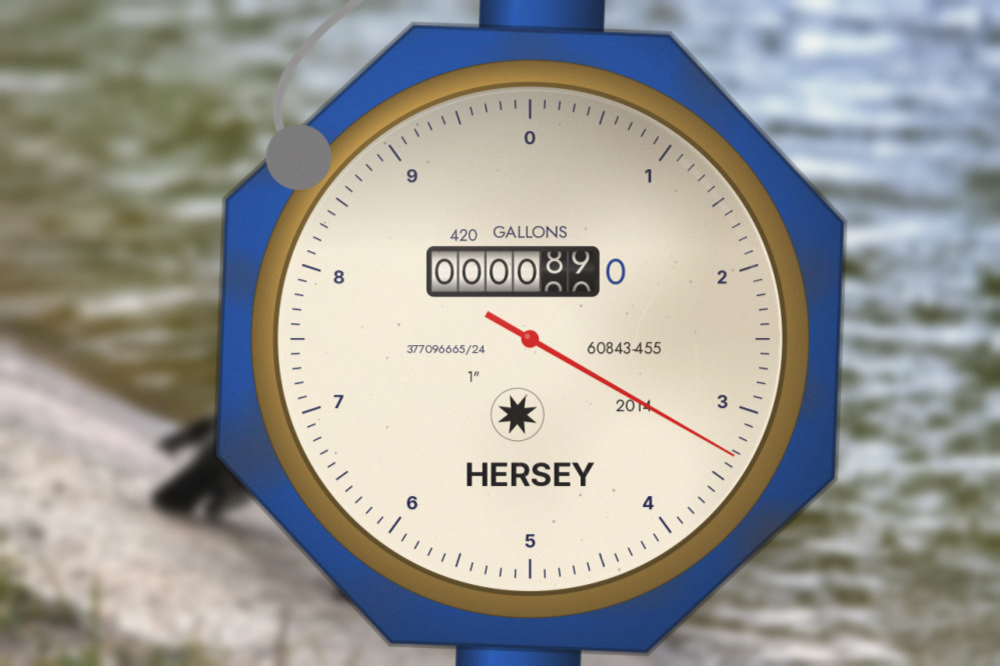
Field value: 893.3,gal
